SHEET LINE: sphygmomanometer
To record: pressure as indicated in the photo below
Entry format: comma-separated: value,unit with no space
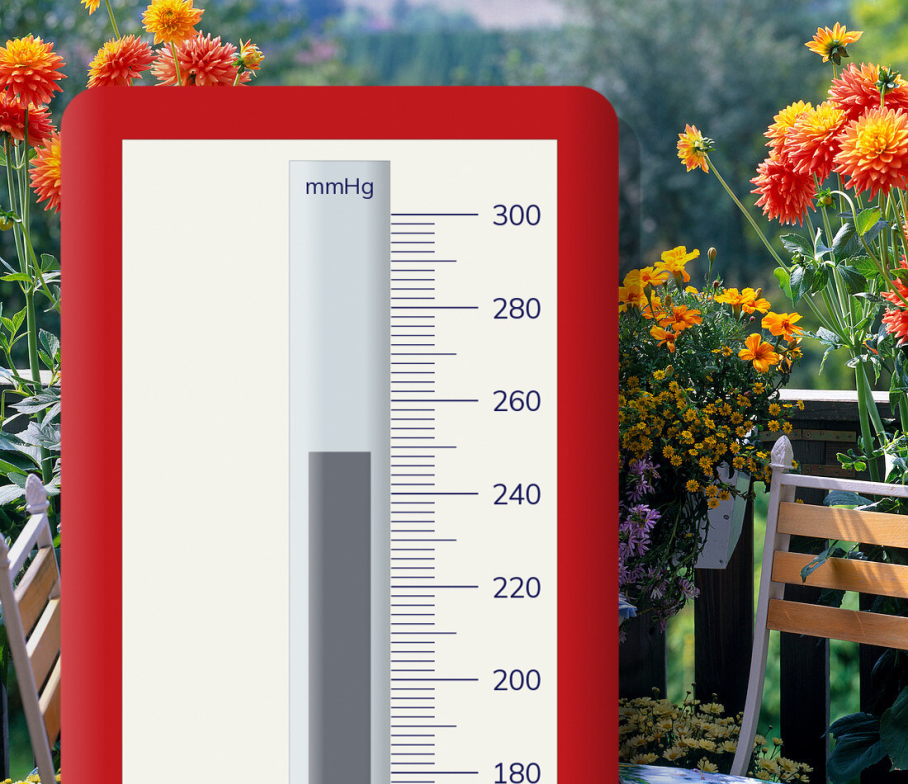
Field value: 249,mmHg
